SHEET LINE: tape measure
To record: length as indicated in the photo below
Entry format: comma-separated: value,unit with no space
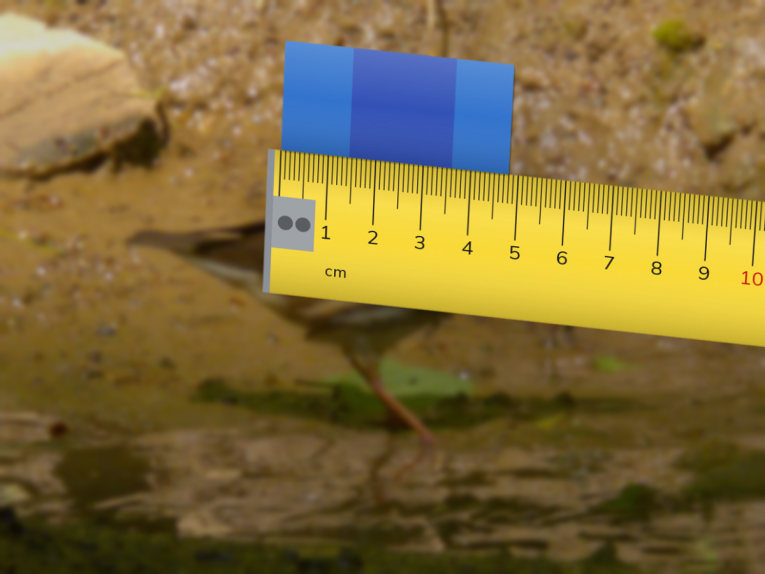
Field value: 4.8,cm
